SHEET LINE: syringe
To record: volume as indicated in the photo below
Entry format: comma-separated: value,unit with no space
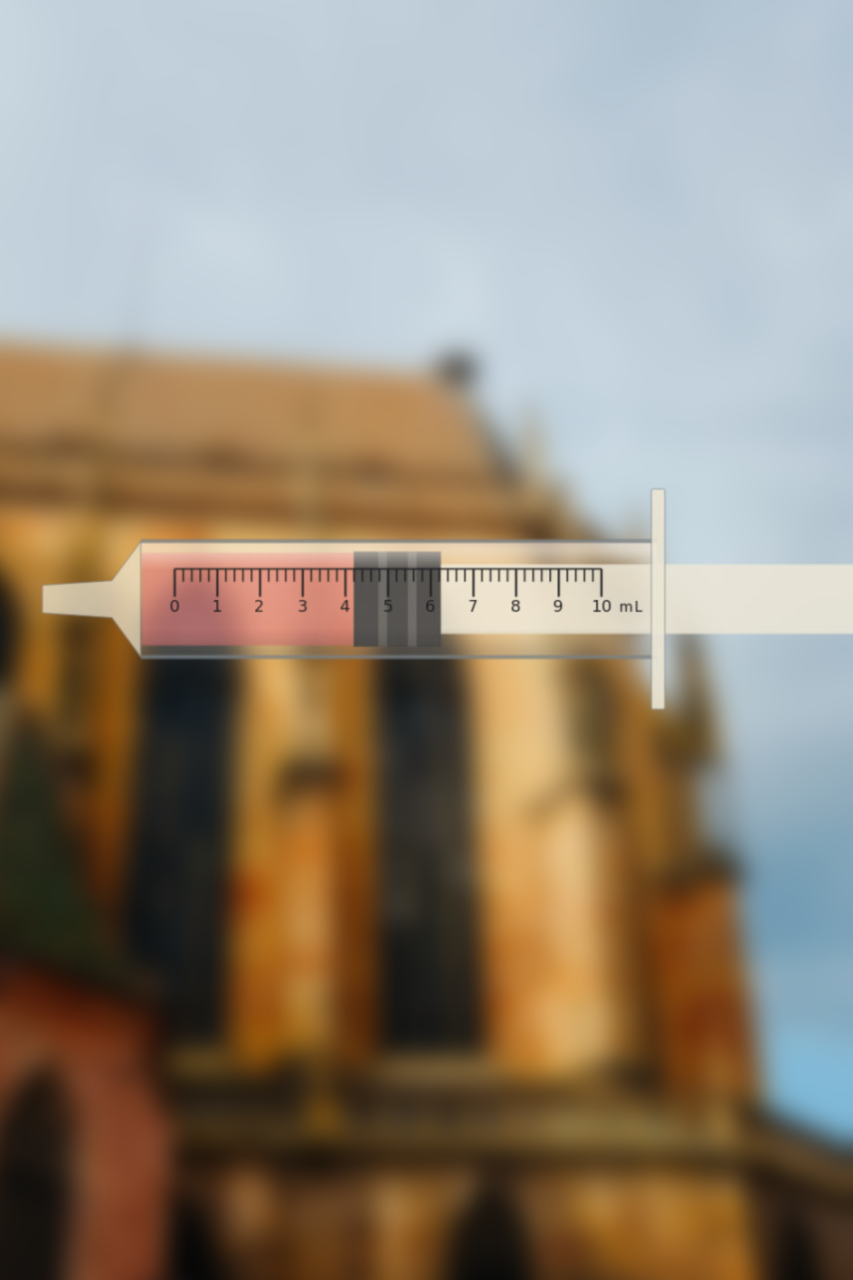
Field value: 4.2,mL
